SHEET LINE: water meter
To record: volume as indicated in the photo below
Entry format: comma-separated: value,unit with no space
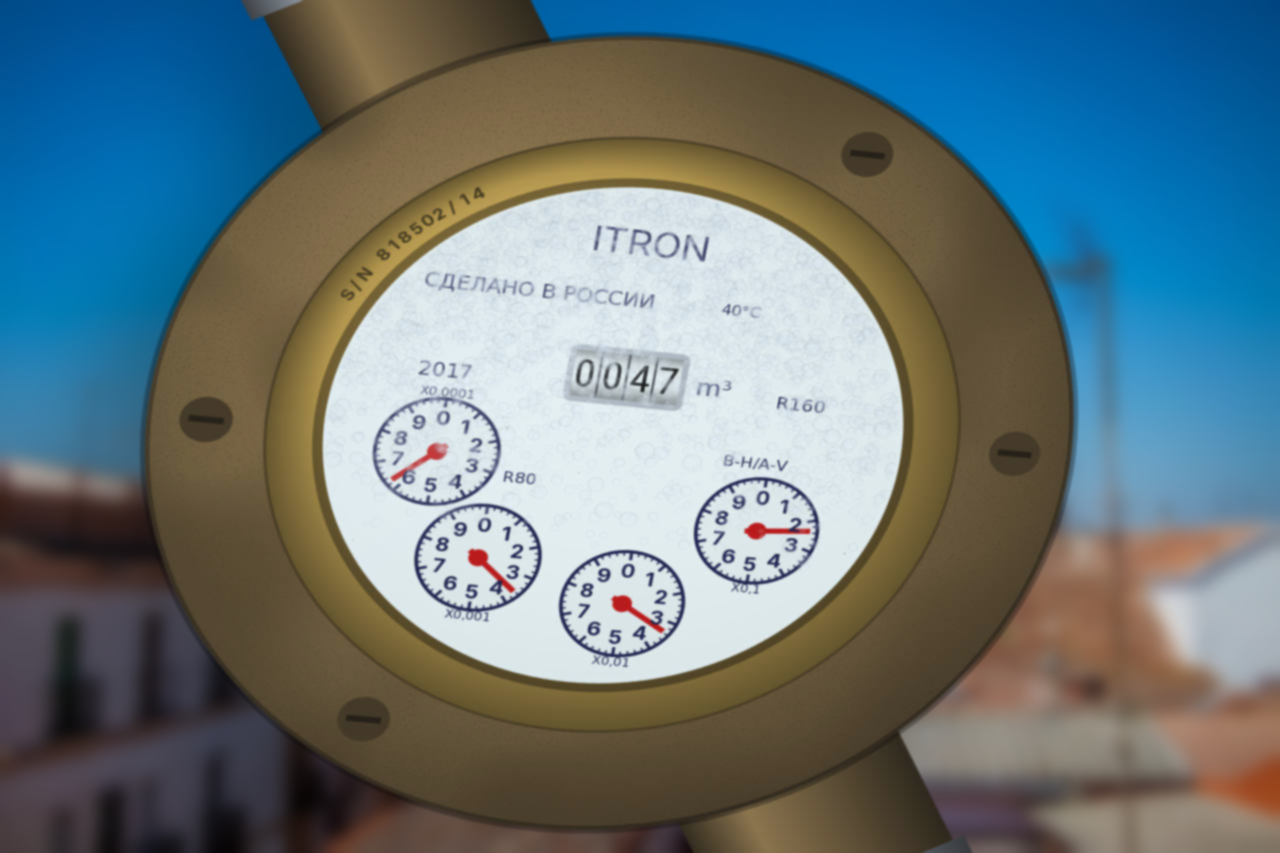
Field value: 47.2336,m³
